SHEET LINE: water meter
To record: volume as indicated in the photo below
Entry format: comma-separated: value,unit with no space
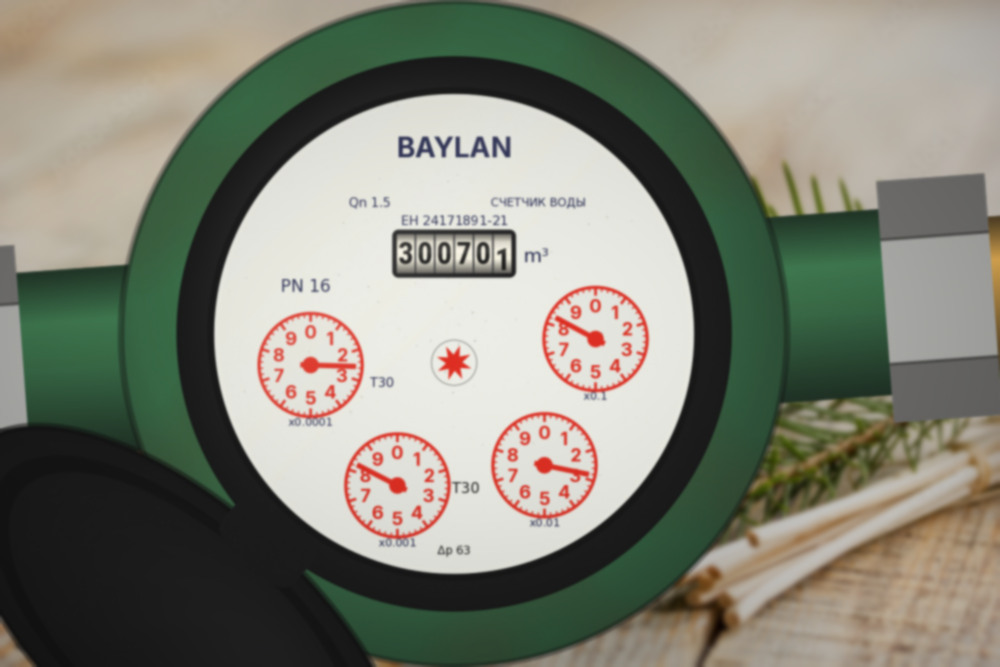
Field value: 300700.8282,m³
